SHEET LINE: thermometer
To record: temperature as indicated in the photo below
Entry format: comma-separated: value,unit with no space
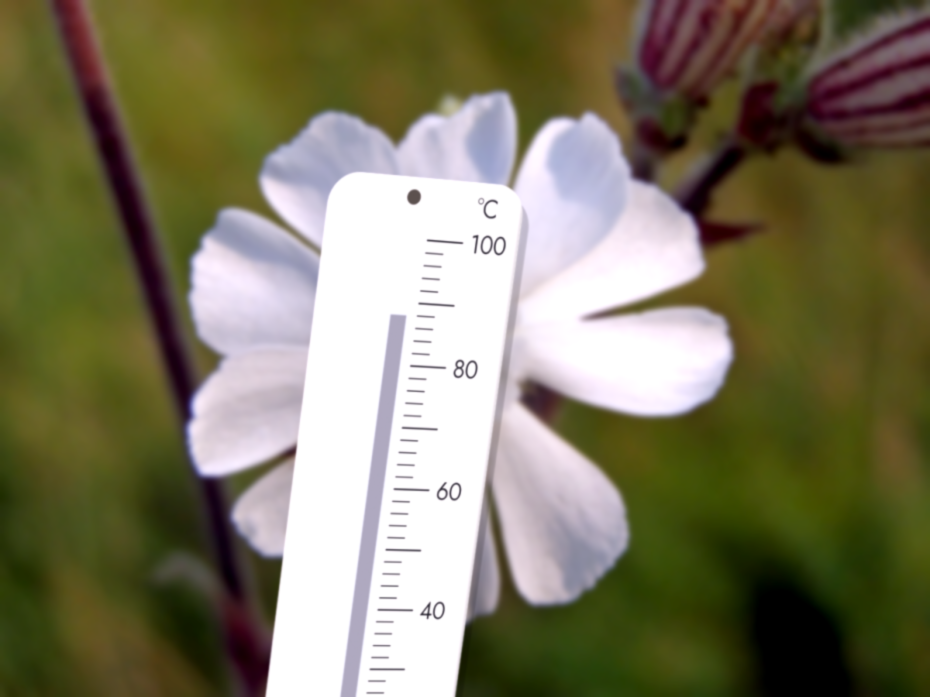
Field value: 88,°C
